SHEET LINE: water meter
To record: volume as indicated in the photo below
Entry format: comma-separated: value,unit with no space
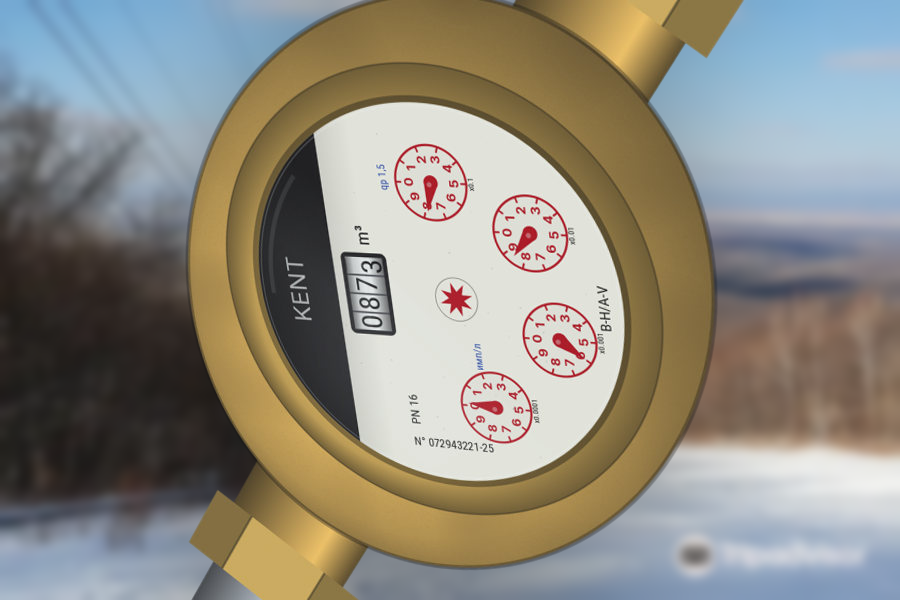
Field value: 872.7860,m³
